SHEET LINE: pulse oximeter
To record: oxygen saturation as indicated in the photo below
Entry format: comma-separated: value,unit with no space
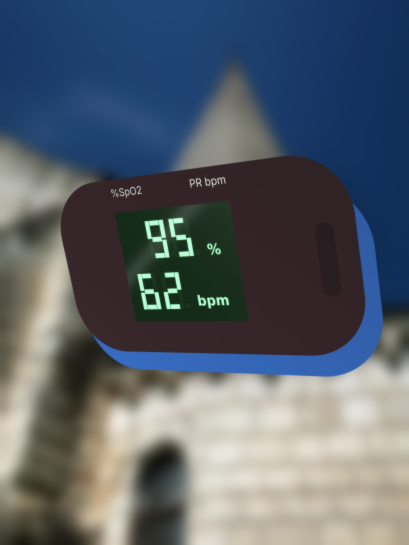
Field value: 95,%
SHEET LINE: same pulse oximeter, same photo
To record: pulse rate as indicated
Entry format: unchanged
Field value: 62,bpm
